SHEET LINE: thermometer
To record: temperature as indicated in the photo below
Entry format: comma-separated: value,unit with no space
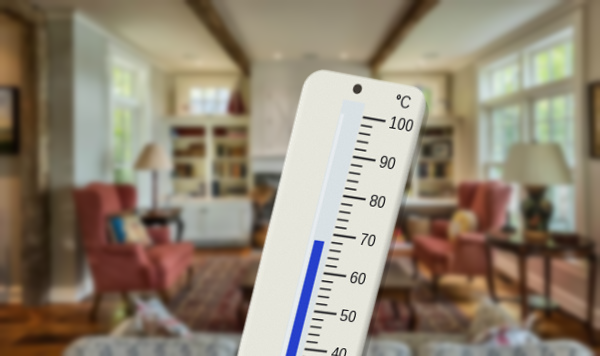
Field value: 68,°C
